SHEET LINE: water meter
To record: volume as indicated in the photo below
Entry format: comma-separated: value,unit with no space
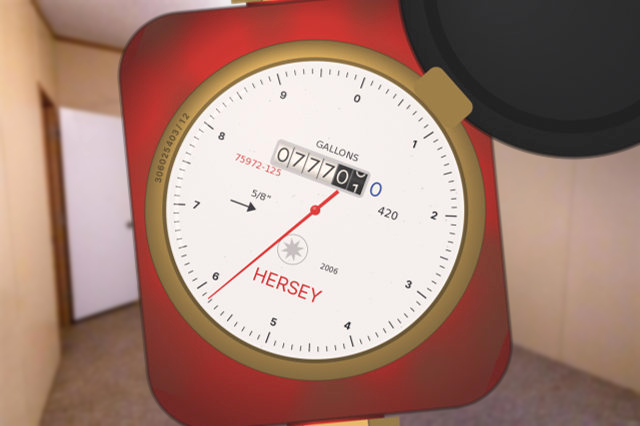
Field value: 777005.8,gal
